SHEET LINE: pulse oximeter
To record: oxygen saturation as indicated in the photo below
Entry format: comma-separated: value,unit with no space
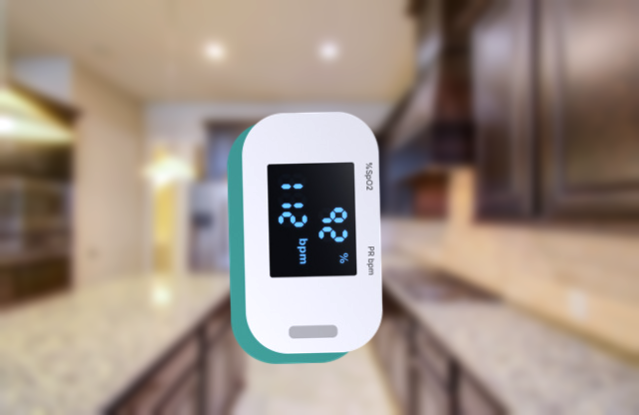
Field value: 92,%
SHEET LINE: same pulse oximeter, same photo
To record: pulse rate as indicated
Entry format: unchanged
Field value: 112,bpm
